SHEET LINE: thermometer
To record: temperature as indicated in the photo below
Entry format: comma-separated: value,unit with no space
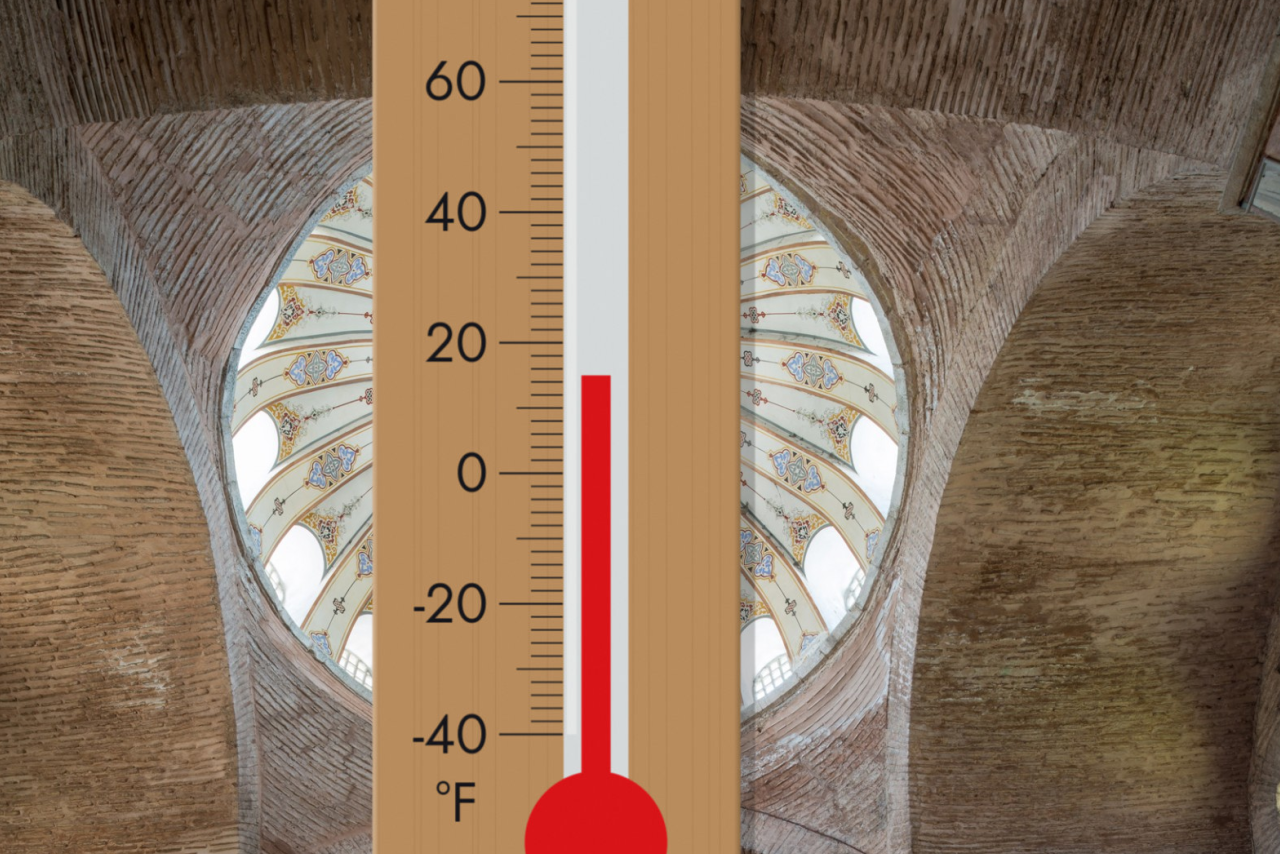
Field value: 15,°F
